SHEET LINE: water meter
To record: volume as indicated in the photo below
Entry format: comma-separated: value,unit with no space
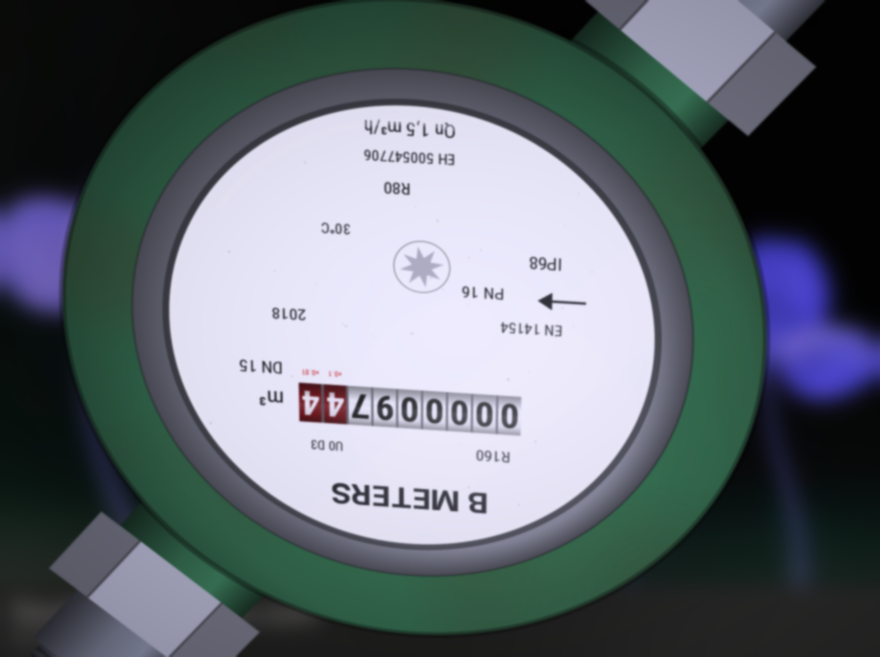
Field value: 97.44,m³
